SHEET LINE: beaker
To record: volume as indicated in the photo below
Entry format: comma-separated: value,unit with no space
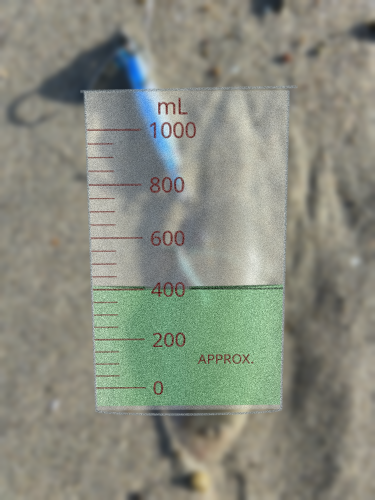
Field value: 400,mL
